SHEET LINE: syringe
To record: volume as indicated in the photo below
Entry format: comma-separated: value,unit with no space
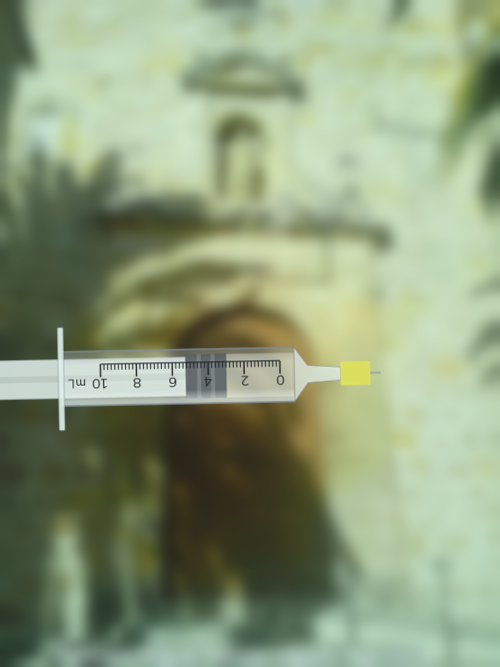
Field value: 3,mL
